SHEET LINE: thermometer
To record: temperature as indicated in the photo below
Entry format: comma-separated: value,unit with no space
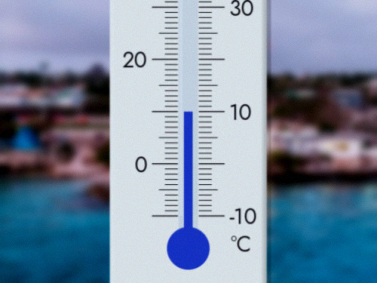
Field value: 10,°C
